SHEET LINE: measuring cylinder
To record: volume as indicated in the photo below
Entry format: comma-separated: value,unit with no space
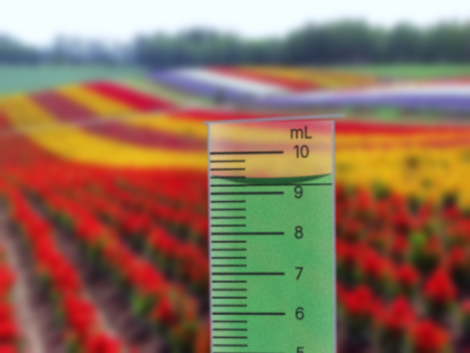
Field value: 9.2,mL
